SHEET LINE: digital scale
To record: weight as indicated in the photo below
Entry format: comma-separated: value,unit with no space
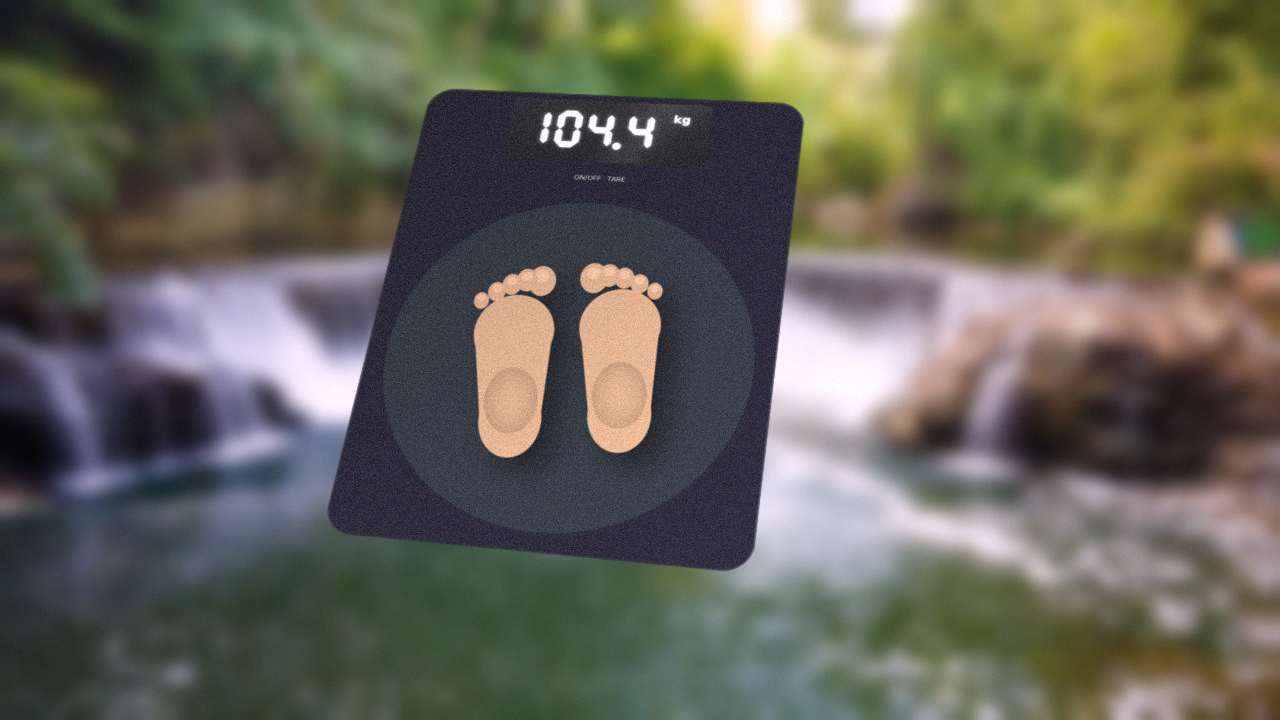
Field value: 104.4,kg
